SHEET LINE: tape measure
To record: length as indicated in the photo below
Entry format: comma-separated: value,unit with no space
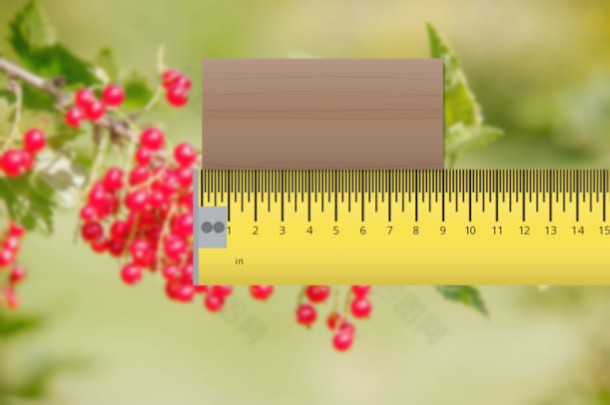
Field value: 9,in
